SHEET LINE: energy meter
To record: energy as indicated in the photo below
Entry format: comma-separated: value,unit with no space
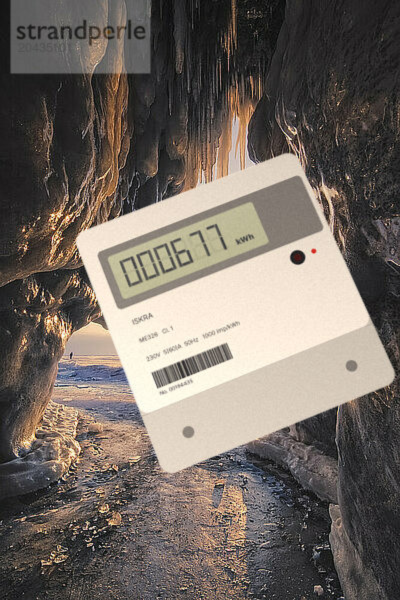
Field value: 677,kWh
